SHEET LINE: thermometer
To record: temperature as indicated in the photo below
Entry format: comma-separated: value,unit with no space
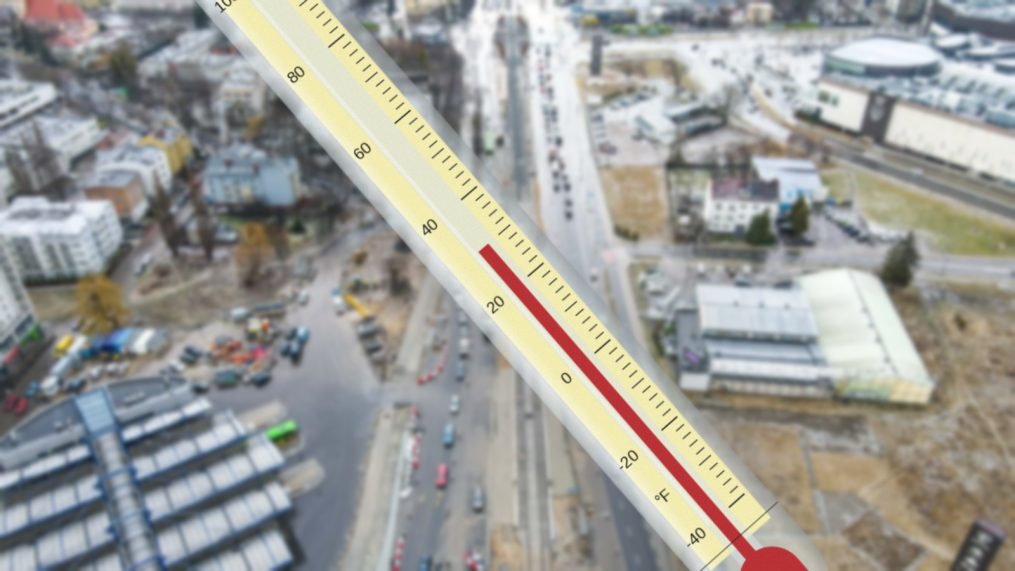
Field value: 30,°F
